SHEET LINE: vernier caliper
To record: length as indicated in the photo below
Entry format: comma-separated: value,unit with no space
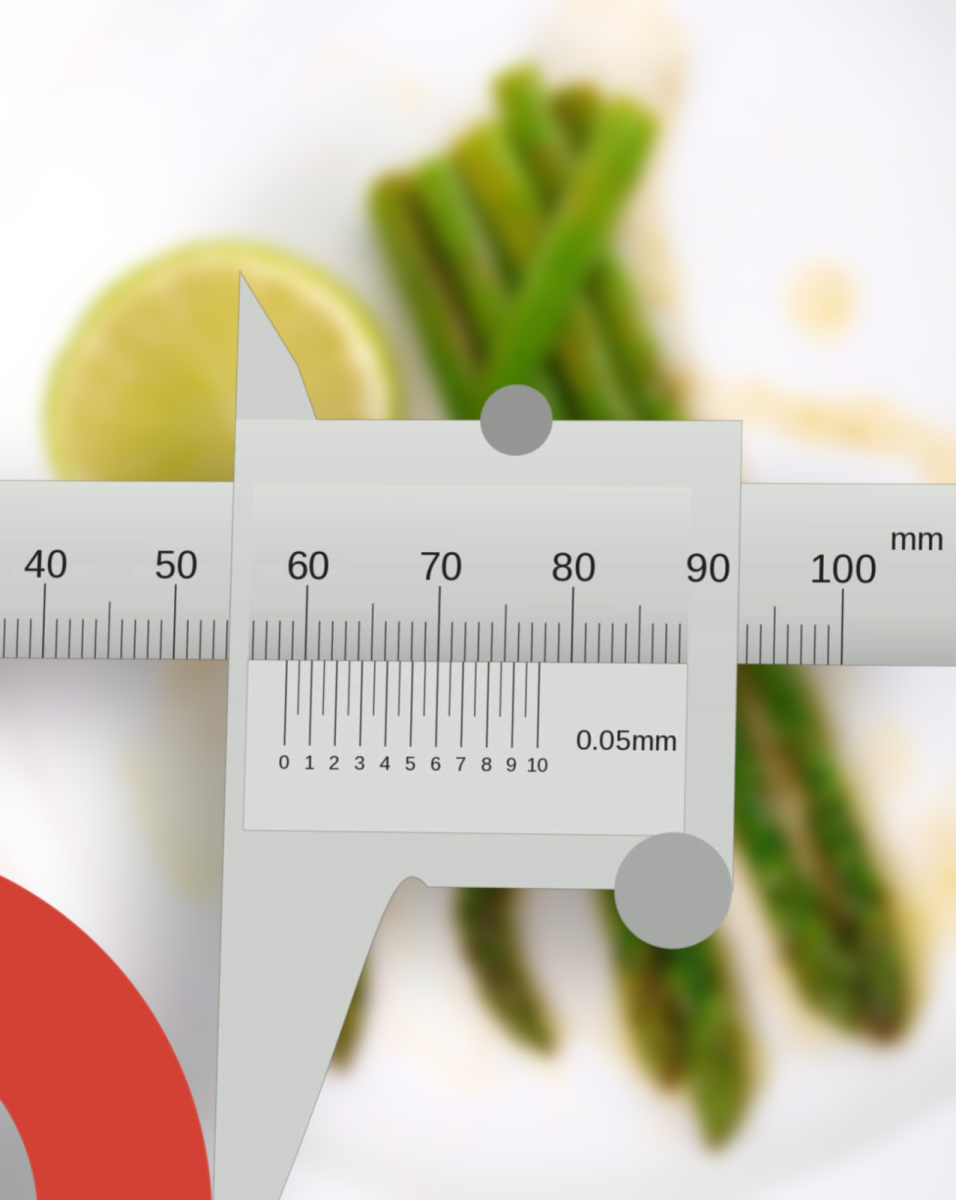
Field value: 58.6,mm
